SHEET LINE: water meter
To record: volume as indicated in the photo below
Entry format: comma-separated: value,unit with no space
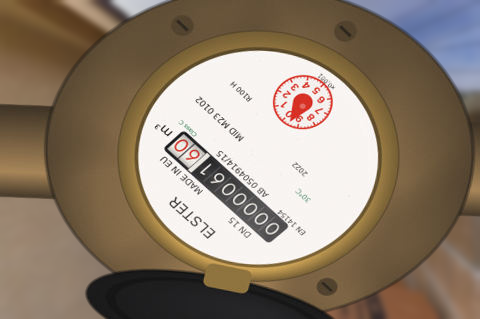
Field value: 61.599,m³
